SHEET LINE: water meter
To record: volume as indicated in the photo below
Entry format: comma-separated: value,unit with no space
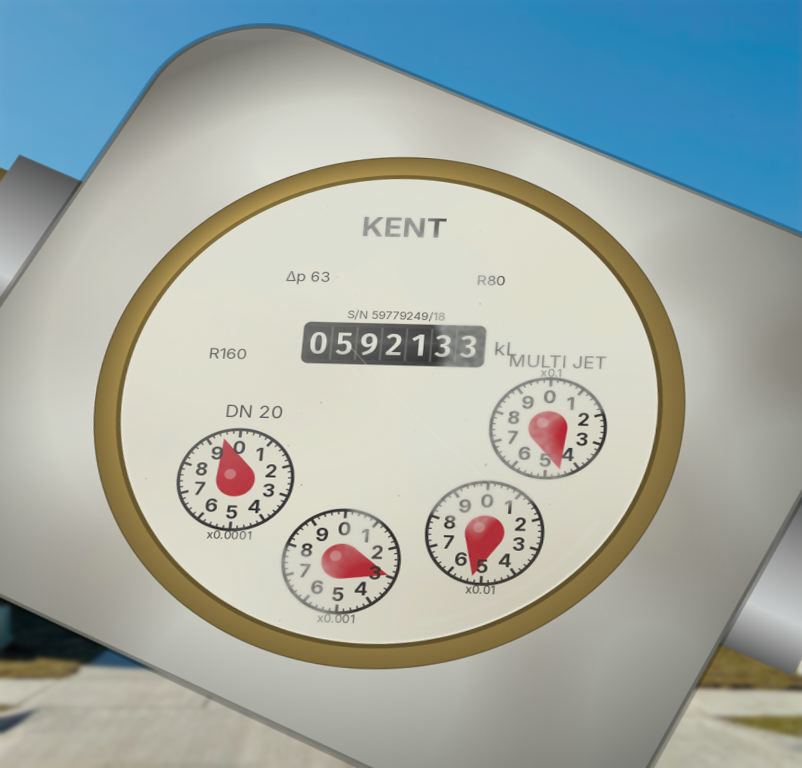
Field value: 592133.4529,kL
